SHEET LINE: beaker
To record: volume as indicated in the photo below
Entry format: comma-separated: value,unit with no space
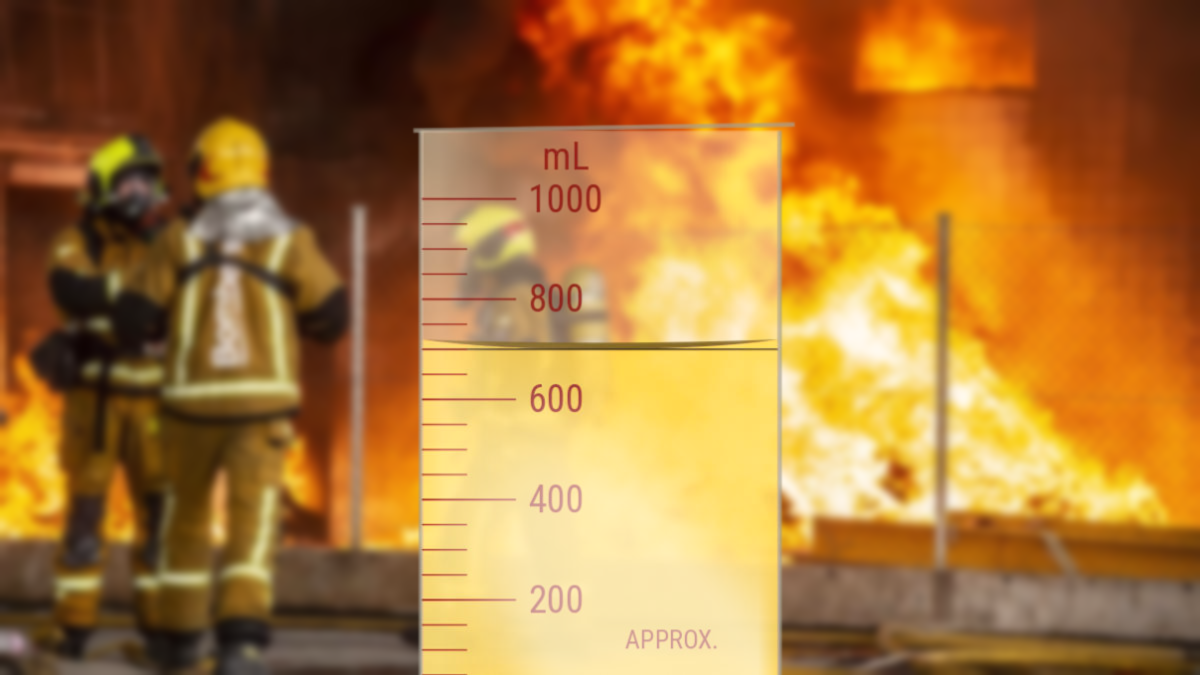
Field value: 700,mL
